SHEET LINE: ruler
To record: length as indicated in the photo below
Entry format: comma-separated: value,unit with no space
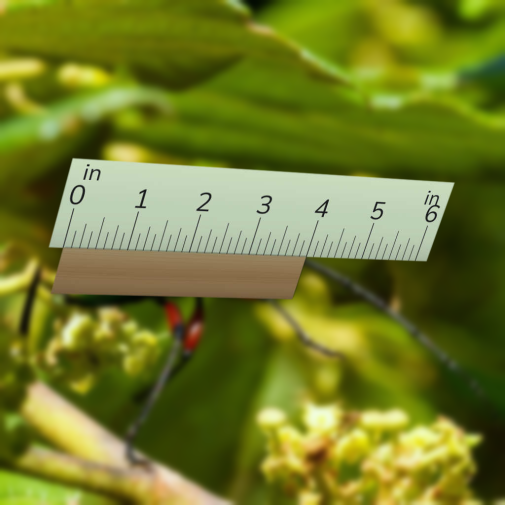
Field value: 4,in
